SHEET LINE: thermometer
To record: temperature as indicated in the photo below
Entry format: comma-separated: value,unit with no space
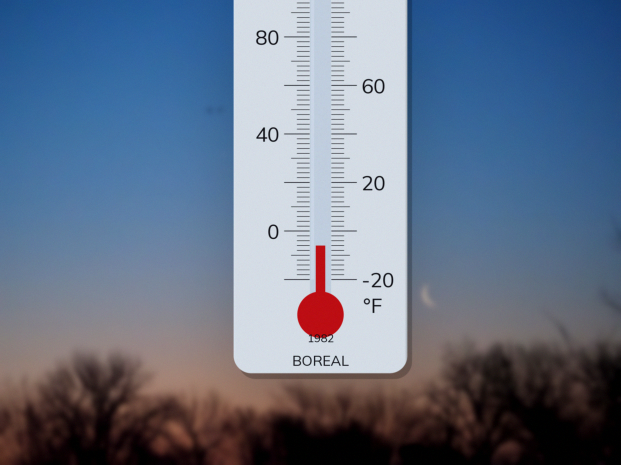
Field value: -6,°F
